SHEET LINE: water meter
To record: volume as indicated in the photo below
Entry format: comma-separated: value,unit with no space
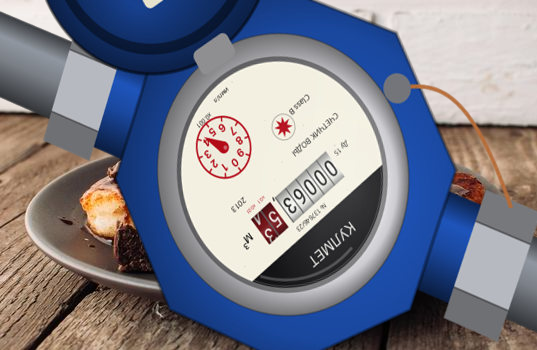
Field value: 63.534,m³
